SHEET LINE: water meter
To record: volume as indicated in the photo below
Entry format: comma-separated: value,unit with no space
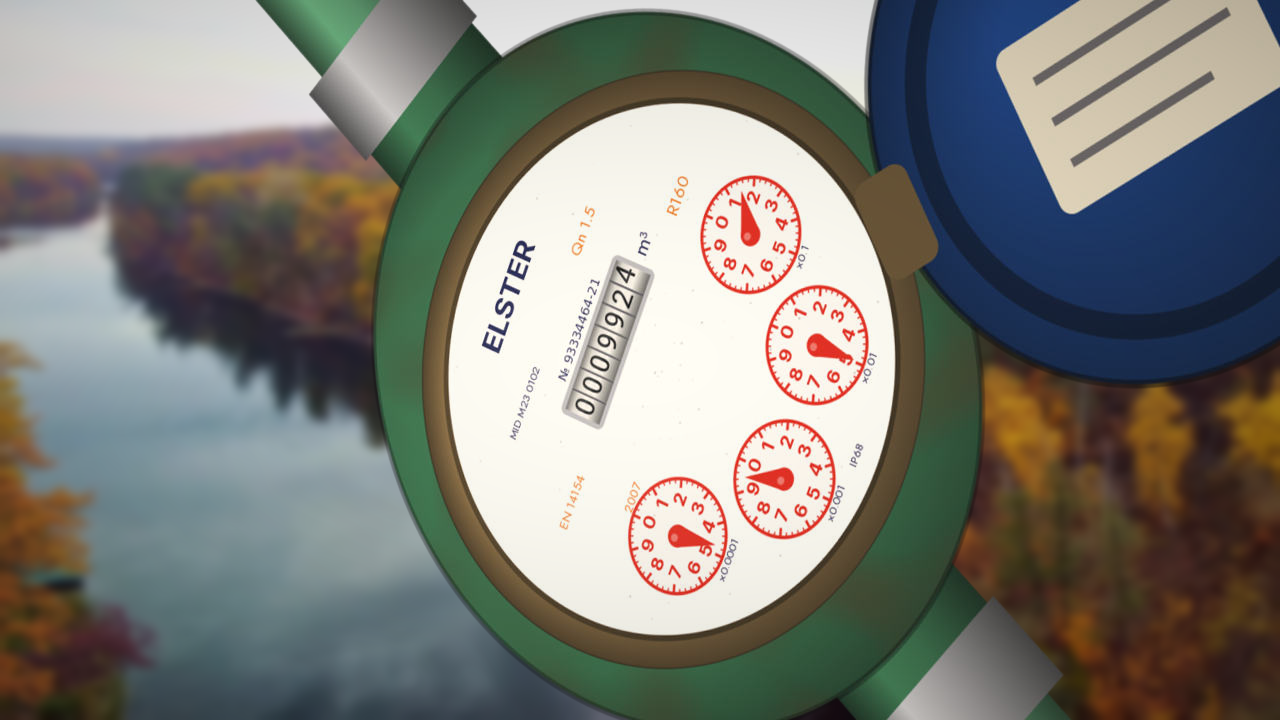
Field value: 9924.1494,m³
